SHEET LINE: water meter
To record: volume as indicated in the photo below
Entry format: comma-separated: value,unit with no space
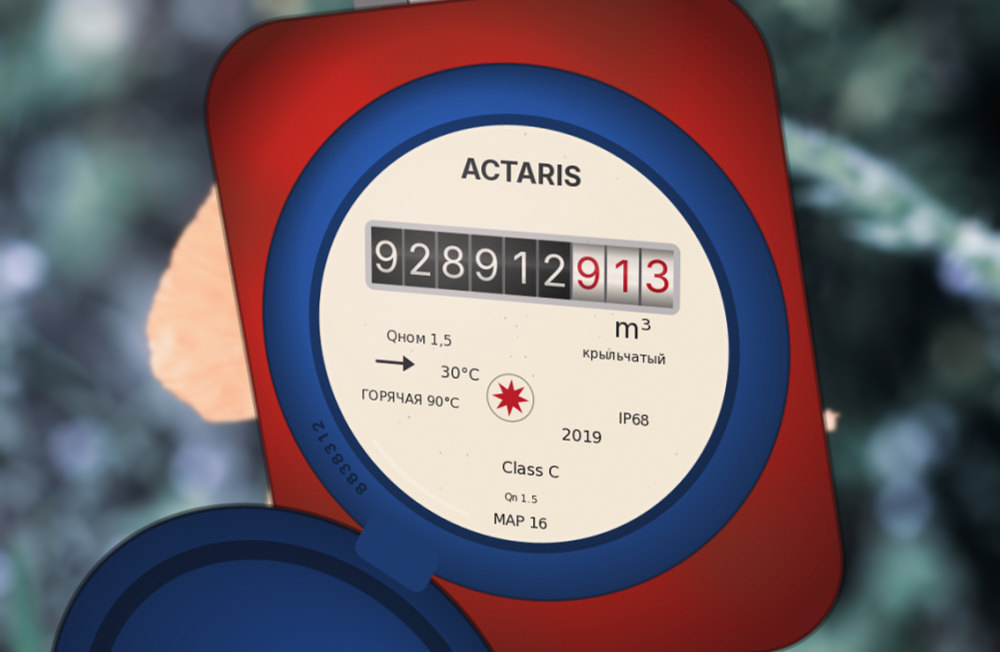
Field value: 928912.913,m³
